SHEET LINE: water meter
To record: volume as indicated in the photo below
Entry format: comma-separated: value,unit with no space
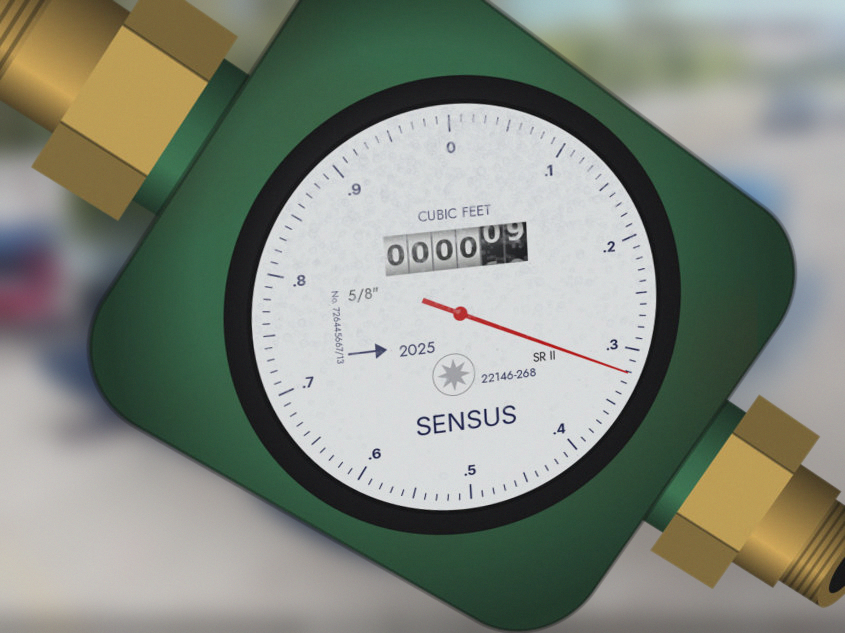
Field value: 9.32,ft³
